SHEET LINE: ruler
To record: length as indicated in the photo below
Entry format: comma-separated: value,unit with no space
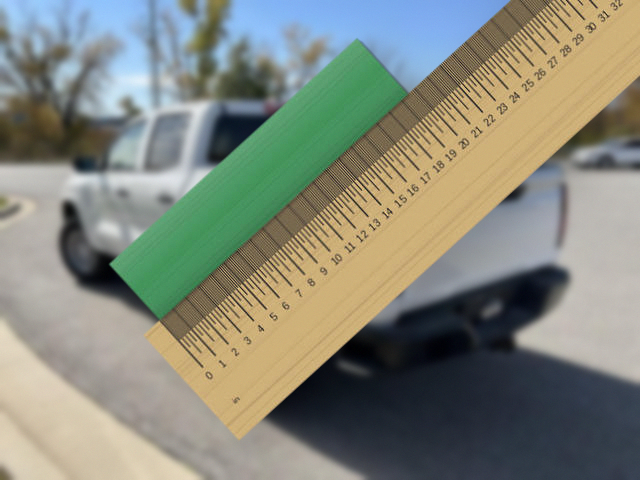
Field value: 19.5,in
